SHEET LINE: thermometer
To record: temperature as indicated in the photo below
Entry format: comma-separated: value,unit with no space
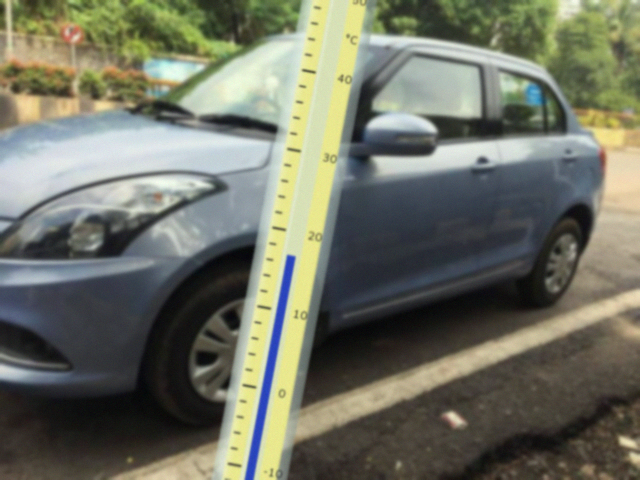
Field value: 17,°C
